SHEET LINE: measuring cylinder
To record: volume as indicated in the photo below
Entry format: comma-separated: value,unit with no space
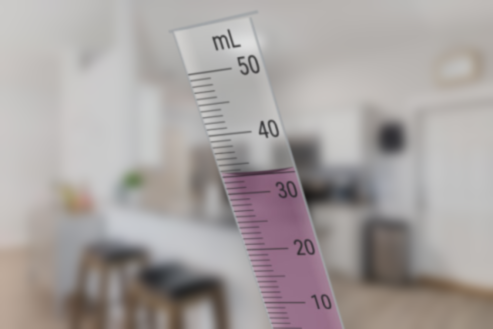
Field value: 33,mL
